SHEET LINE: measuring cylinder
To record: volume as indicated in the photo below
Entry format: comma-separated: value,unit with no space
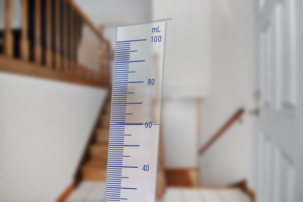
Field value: 60,mL
